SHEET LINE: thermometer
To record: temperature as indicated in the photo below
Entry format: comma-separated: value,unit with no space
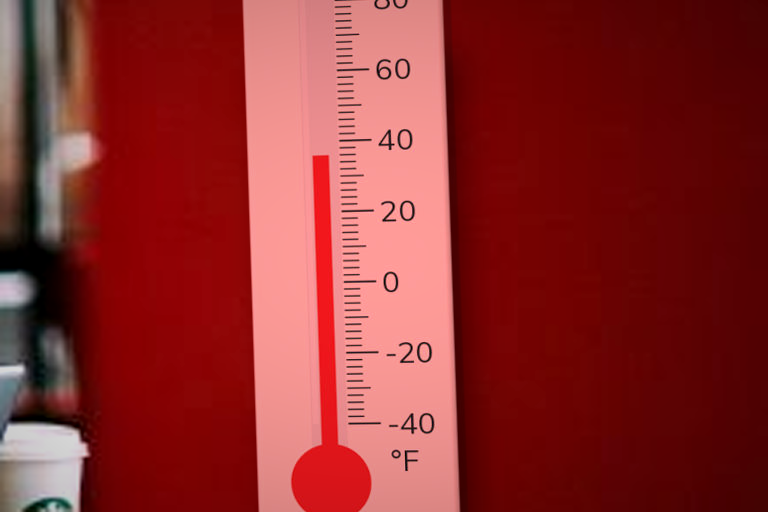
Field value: 36,°F
